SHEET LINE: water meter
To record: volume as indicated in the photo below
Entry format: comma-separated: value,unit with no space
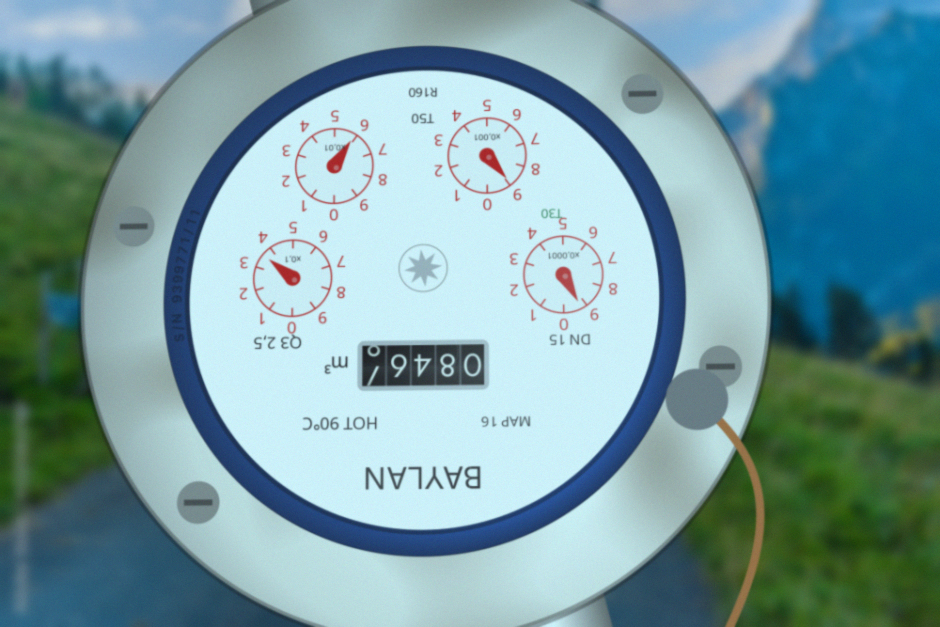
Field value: 8467.3589,m³
